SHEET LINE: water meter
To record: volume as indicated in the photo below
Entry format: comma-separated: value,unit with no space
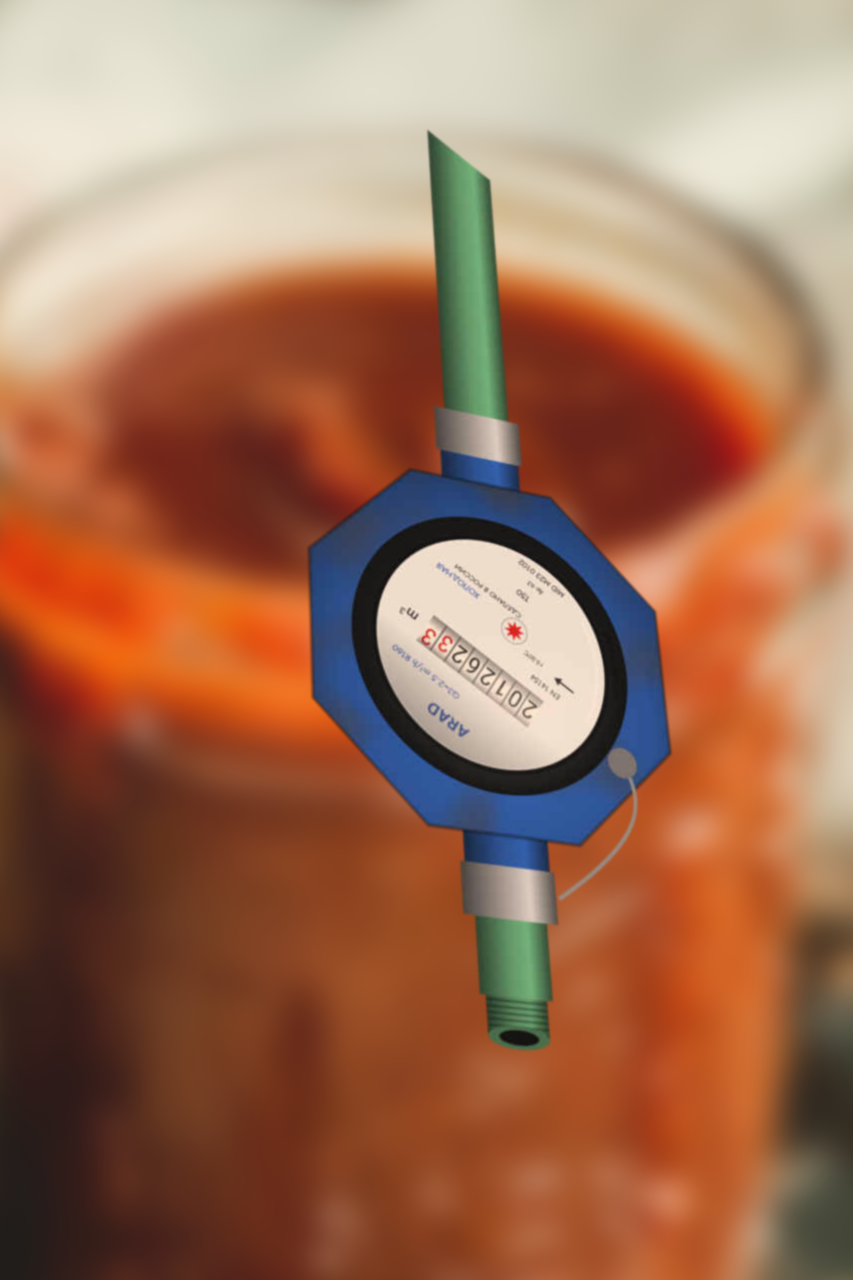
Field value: 201262.33,m³
